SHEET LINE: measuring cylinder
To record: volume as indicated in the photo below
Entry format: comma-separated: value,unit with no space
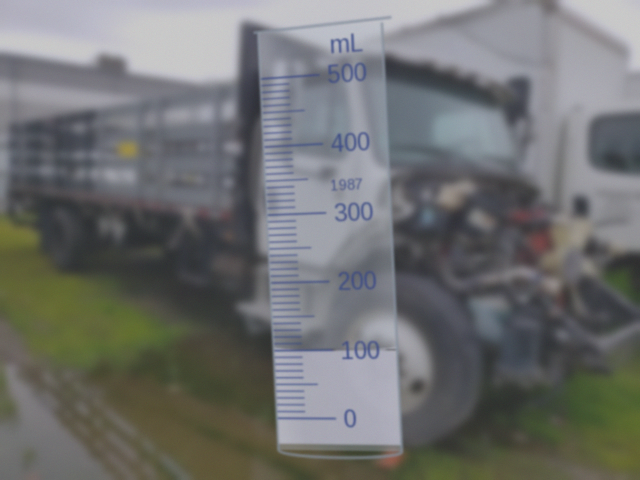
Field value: 100,mL
